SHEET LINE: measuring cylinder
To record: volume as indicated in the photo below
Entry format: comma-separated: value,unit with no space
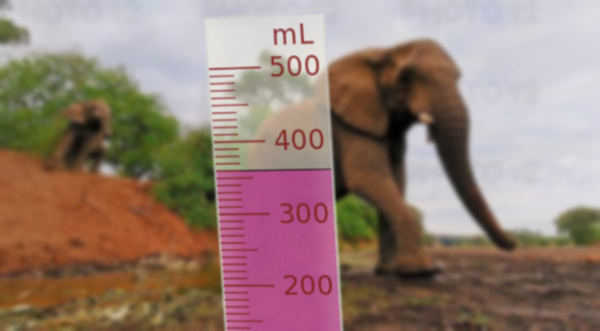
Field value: 360,mL
